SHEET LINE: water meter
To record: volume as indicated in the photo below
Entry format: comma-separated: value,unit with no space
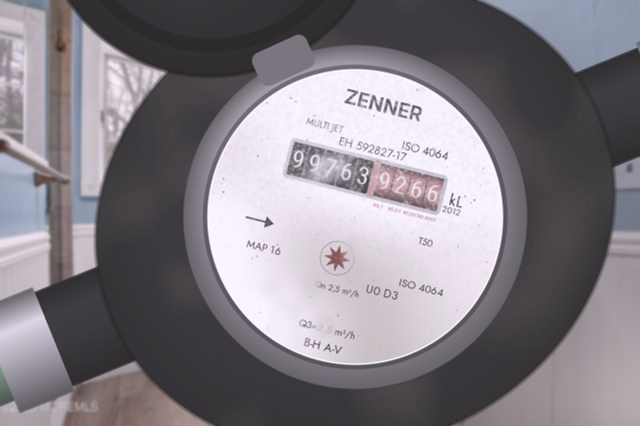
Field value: 99763.9266,kL
